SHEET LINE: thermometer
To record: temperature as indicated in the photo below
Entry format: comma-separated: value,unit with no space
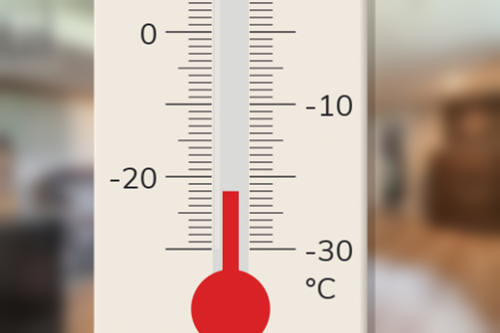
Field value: -22,°C
